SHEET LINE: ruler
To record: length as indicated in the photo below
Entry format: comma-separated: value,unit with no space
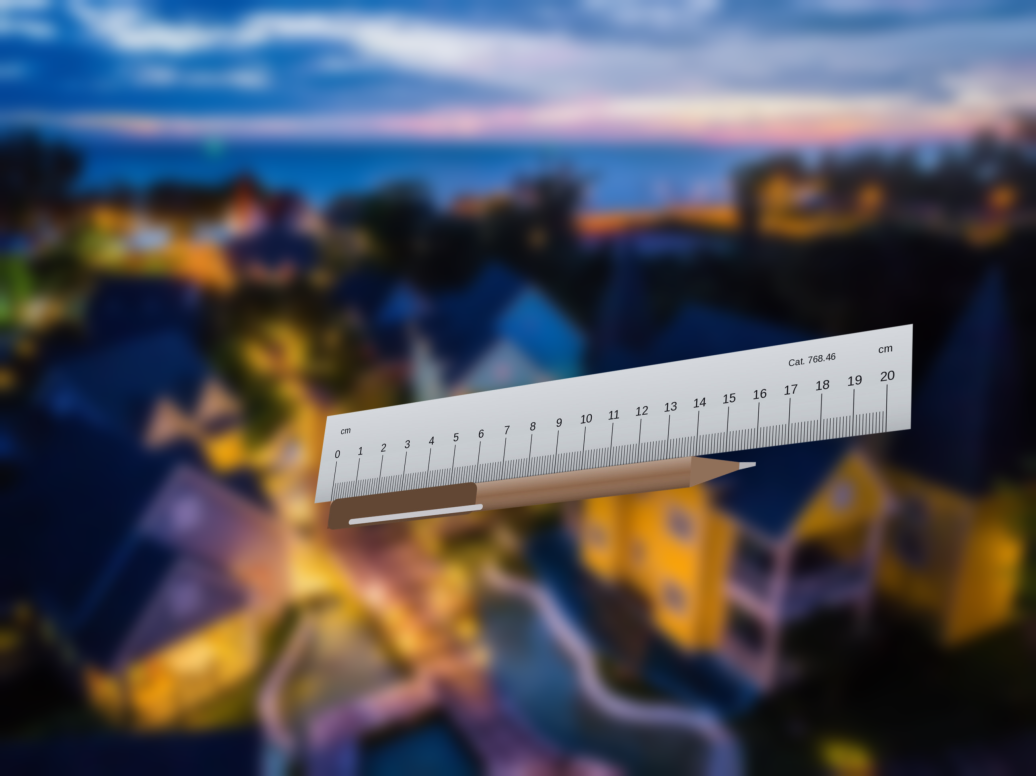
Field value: 16,cm
